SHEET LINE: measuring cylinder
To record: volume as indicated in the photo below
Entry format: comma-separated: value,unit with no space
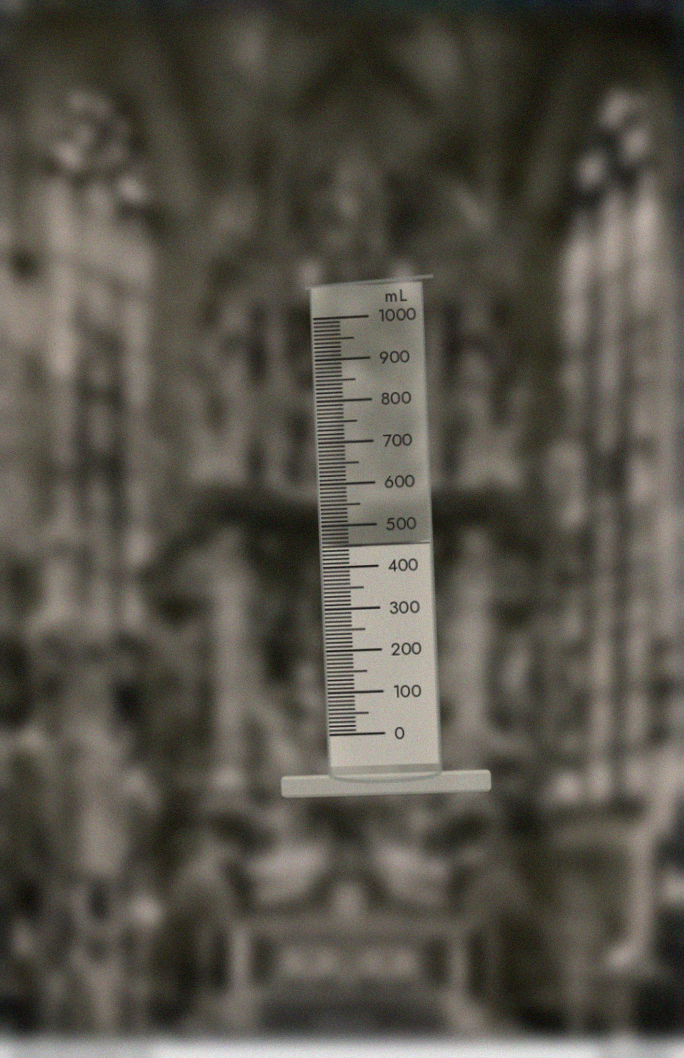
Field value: 450,mL
